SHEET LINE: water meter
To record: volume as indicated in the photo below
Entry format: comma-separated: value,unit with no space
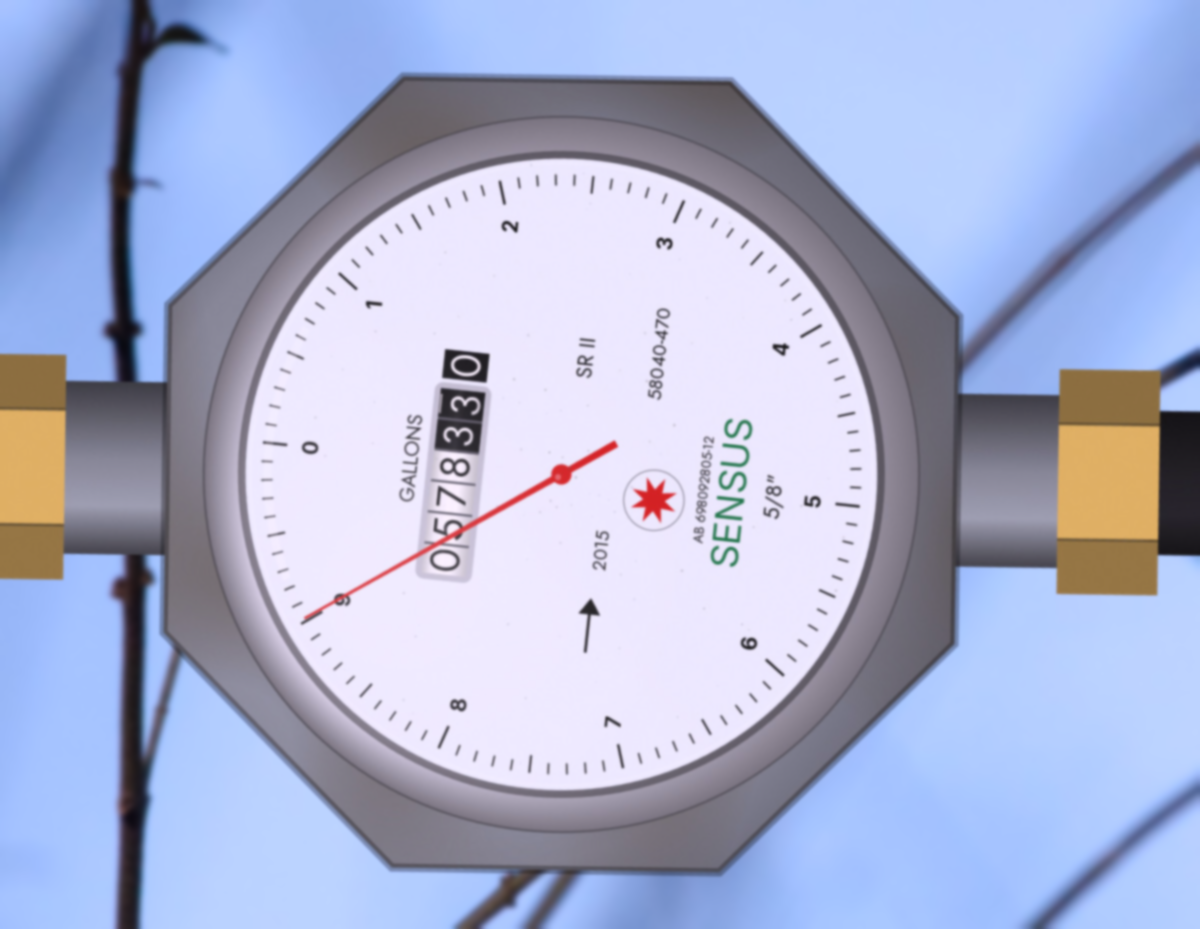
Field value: 578329.0,gal
